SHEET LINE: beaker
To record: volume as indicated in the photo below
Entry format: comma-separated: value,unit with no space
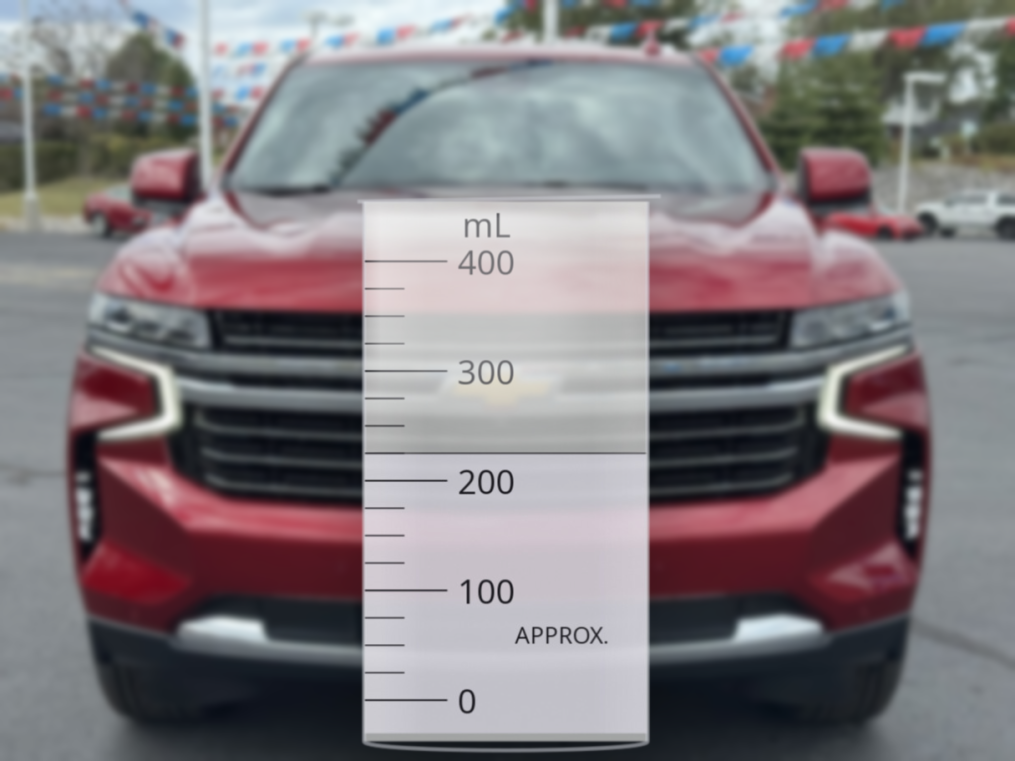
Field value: 225,mL
